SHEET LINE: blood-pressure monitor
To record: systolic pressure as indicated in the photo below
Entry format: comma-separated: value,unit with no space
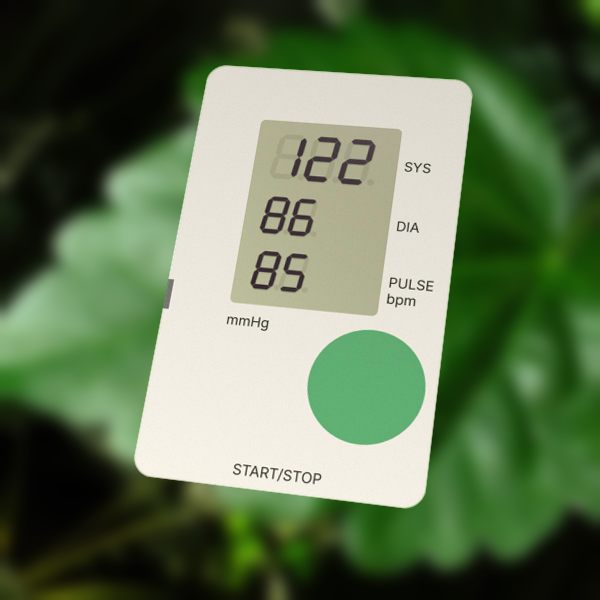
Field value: 122,mmHg
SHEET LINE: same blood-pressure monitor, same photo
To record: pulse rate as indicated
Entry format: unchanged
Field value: 85,bpm
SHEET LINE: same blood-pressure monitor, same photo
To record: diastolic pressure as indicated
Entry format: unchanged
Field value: 86,mmHg
